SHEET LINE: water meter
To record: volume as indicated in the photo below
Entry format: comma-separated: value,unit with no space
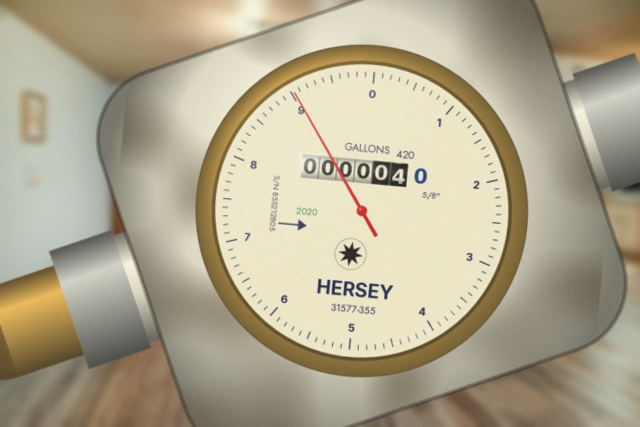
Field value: 39.0,gal
